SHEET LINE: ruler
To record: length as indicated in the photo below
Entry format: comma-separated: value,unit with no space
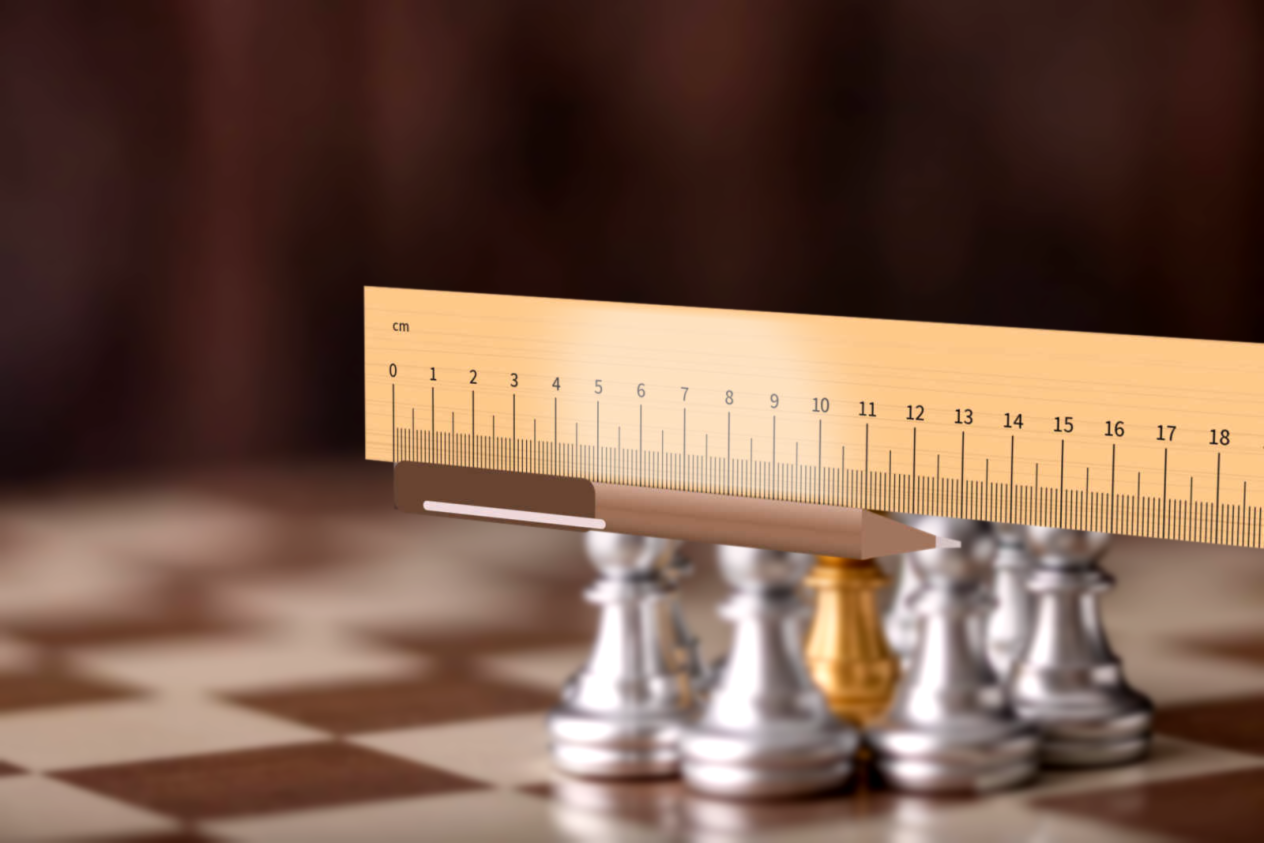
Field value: 13,cm
